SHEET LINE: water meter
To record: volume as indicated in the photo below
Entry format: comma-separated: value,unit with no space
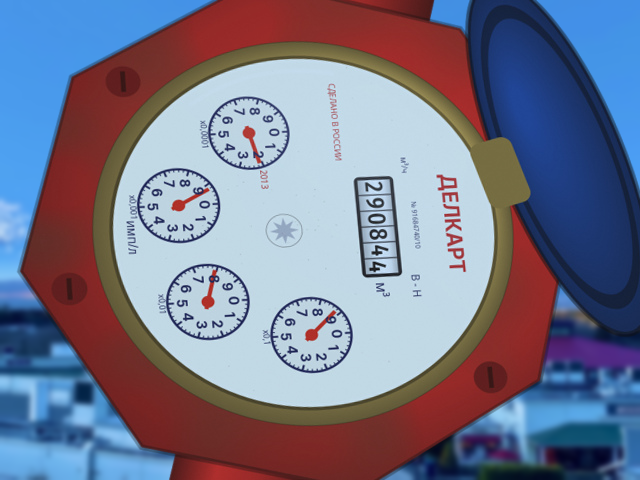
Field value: 290843.8792,m³
